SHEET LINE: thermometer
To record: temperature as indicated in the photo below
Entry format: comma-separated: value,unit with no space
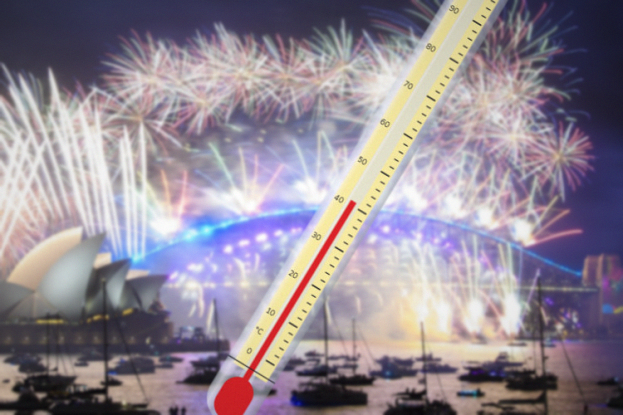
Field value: 41,°C
